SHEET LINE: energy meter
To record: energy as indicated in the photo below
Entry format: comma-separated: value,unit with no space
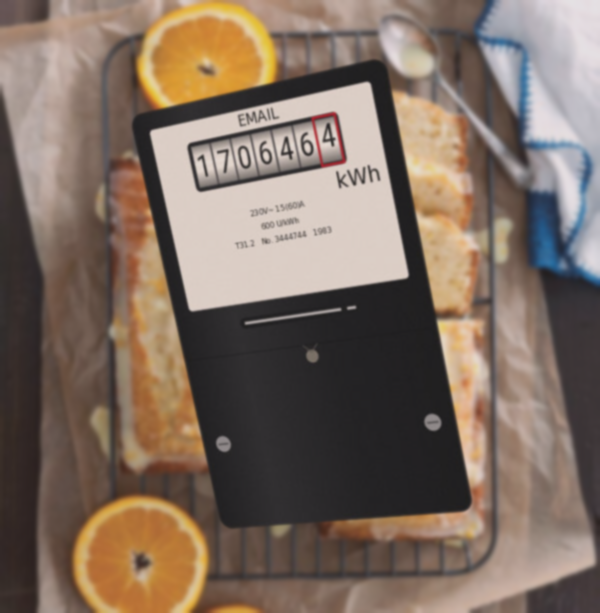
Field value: 170646.4,kWh
